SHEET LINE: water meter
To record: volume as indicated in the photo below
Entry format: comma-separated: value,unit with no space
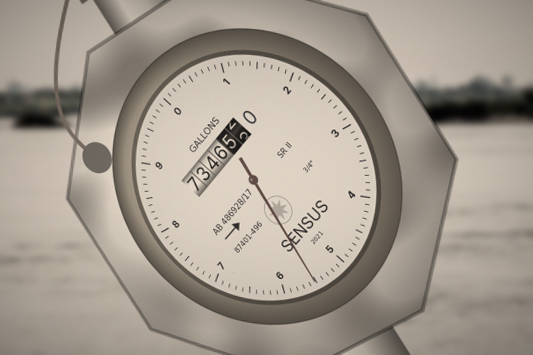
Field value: 7346525.5,gal
